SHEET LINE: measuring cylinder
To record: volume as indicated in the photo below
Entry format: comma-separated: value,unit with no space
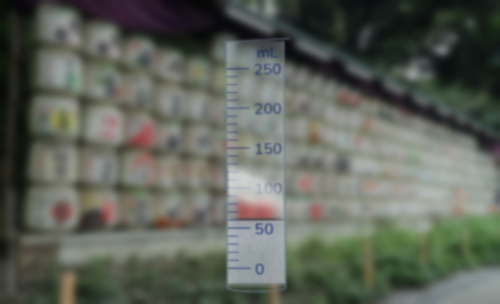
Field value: 60,mL
